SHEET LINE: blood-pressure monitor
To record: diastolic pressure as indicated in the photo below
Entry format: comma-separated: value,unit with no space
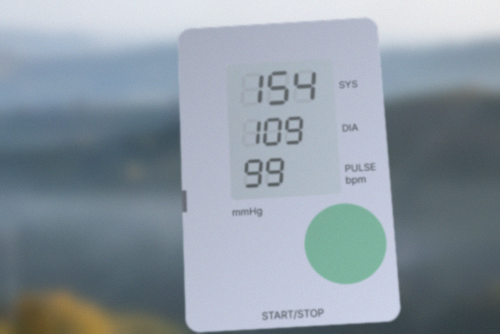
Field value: 109,mmHg
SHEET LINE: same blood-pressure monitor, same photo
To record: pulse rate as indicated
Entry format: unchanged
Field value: 99,bpm
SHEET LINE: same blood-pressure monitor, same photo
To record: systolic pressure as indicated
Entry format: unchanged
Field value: 154,mmHg
